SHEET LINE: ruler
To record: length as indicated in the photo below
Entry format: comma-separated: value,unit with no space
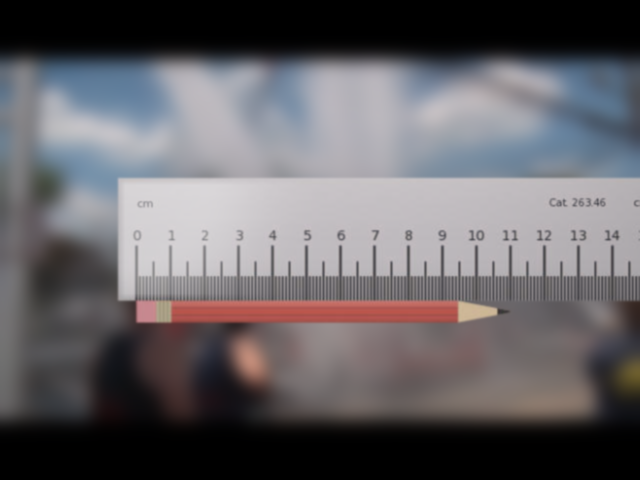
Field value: 11,cm
